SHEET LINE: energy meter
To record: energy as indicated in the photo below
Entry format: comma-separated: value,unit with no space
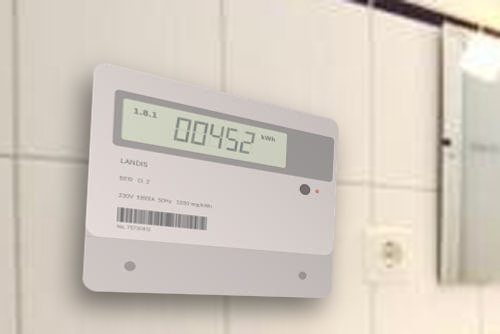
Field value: 452,kWh
